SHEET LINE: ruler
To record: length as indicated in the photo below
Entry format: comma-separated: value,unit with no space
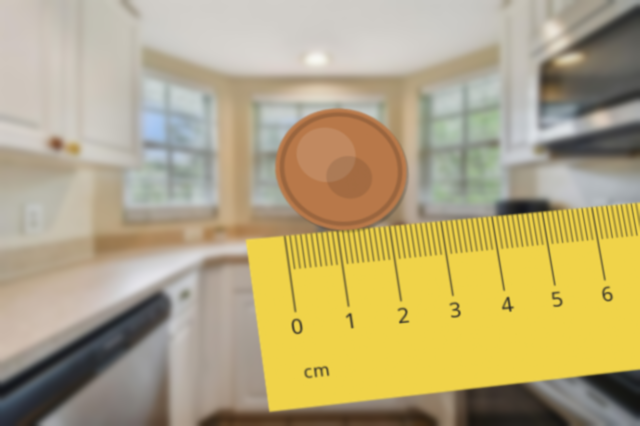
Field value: 2.5,cm
